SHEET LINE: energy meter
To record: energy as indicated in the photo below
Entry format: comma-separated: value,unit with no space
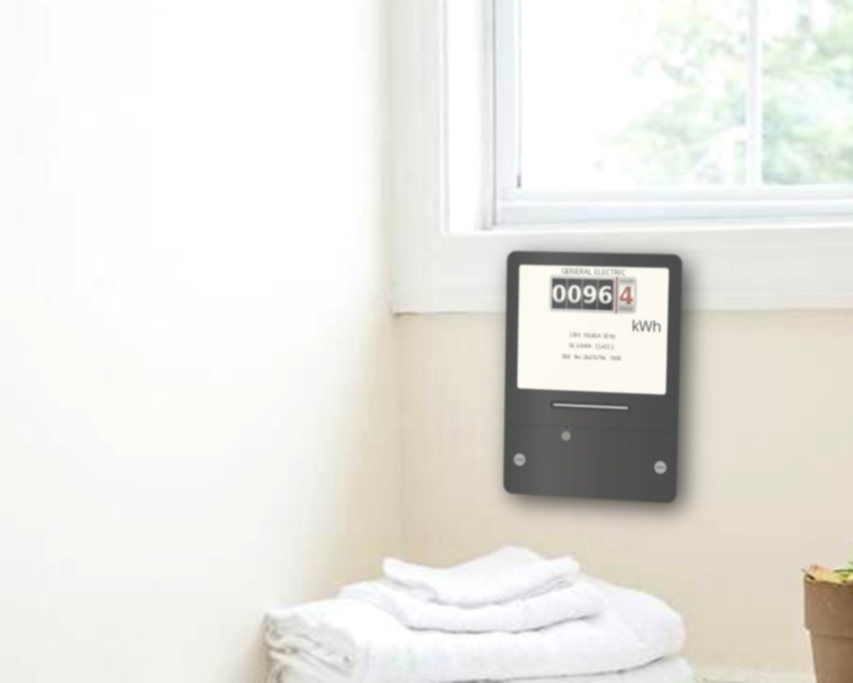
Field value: 96.4,kWh
